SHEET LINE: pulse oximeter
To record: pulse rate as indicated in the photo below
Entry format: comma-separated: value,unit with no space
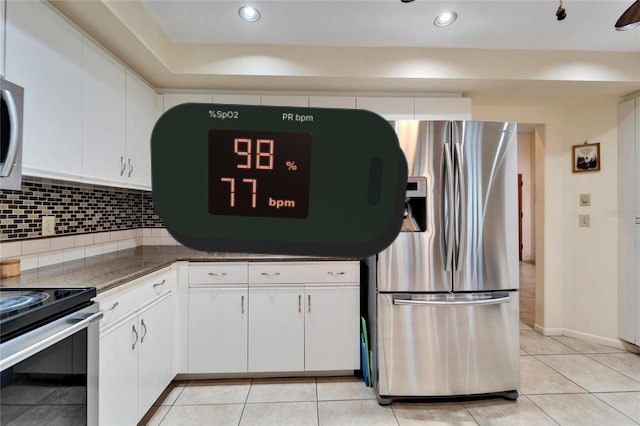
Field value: 77,bpm
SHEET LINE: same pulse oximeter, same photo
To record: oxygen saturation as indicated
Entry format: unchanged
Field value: 98,%
